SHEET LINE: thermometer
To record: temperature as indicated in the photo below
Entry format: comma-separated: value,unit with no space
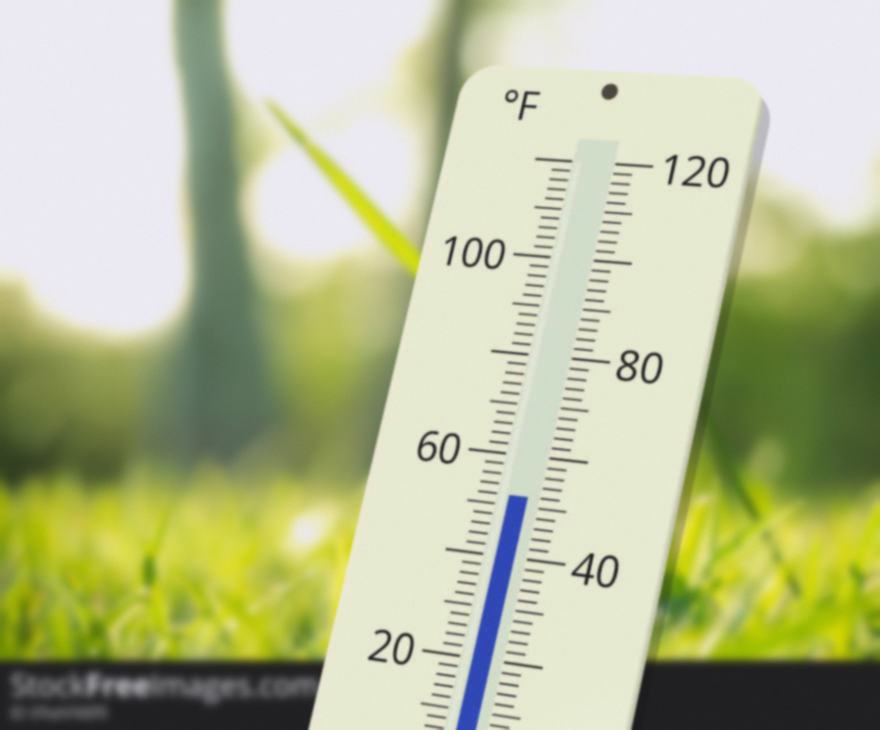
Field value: 52,°F
